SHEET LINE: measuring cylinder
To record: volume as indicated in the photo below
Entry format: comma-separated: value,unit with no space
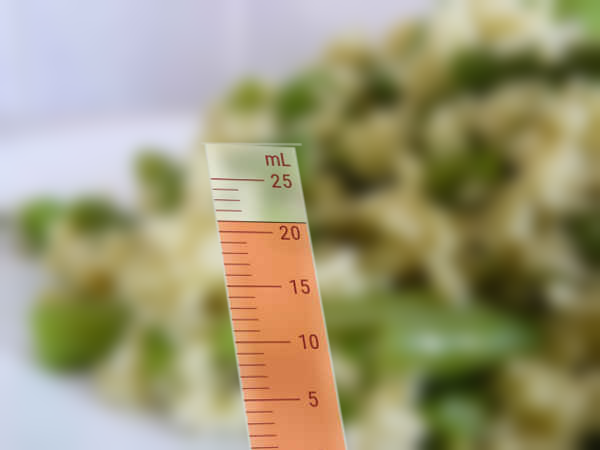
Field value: 21,mL
